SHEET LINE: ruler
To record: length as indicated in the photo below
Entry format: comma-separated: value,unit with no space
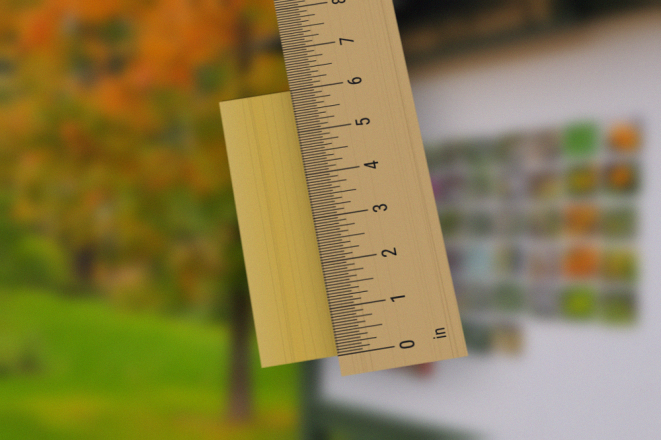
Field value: 6,in
